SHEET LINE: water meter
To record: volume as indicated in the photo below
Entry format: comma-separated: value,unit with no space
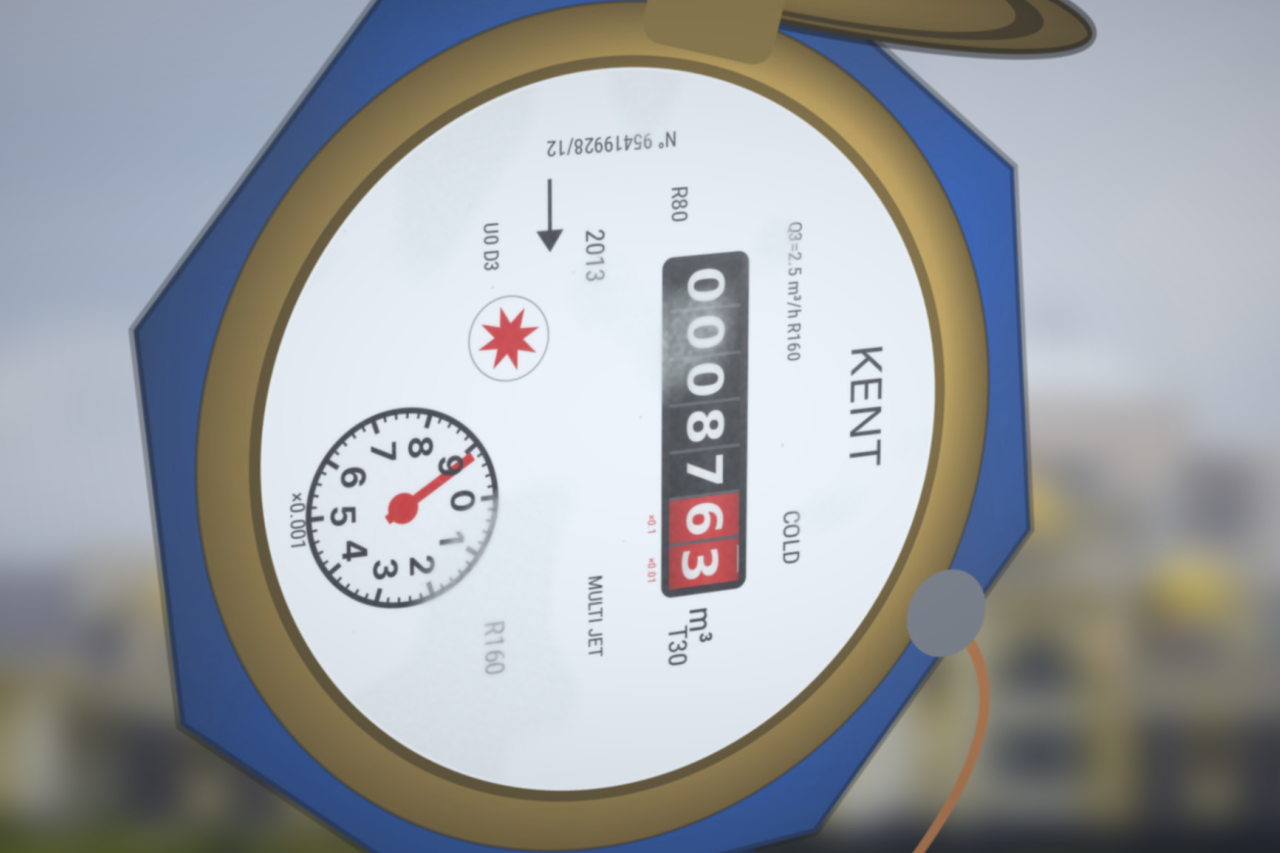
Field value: 87.629,m³
